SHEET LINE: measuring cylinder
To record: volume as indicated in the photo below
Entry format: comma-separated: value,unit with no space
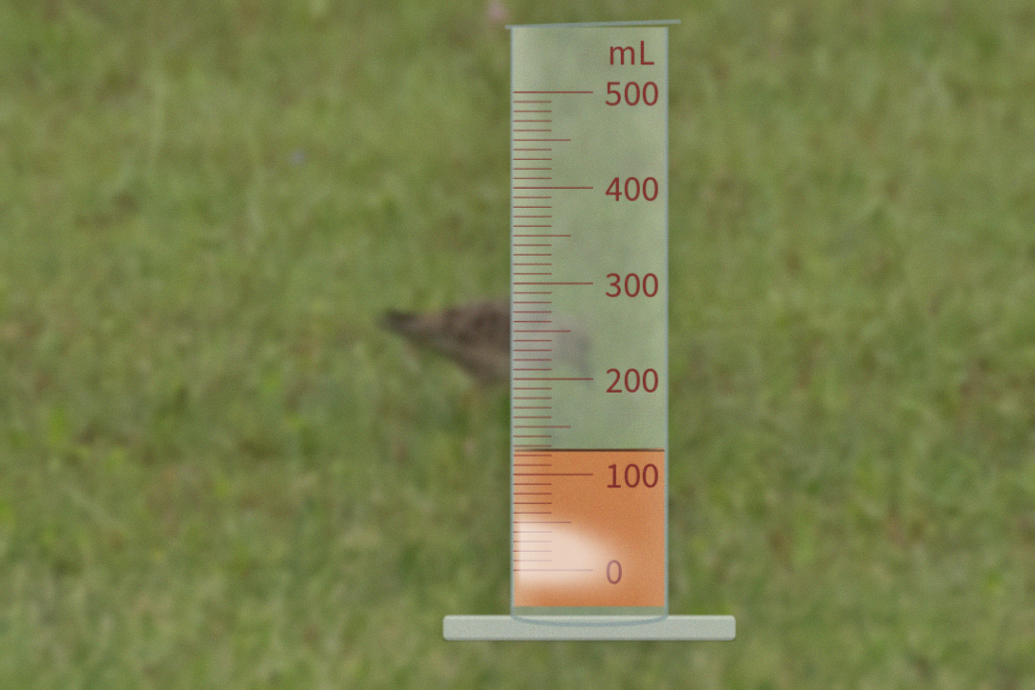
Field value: 125,mL
